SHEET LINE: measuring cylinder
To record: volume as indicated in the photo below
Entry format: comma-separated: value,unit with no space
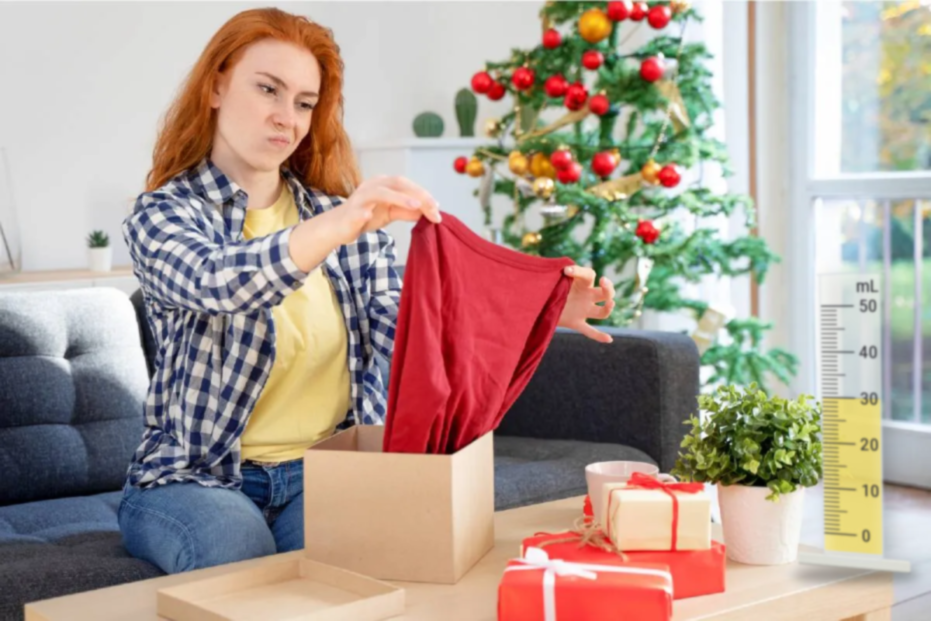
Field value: 30,mL
